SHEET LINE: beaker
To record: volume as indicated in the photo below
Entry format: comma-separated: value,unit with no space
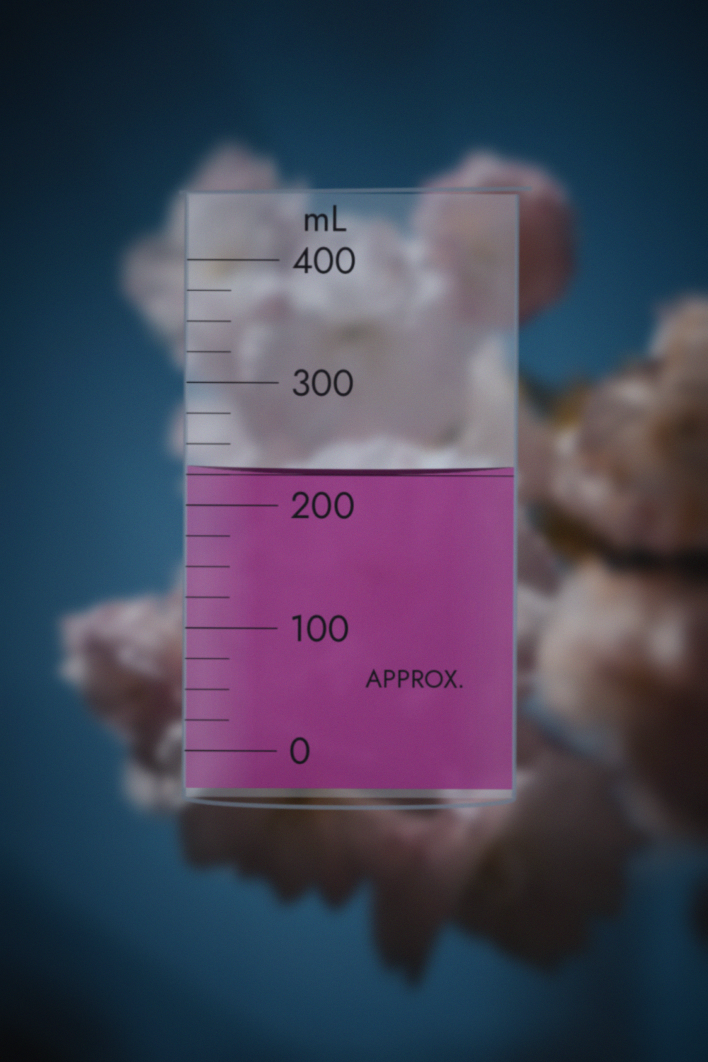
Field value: 225,mL
